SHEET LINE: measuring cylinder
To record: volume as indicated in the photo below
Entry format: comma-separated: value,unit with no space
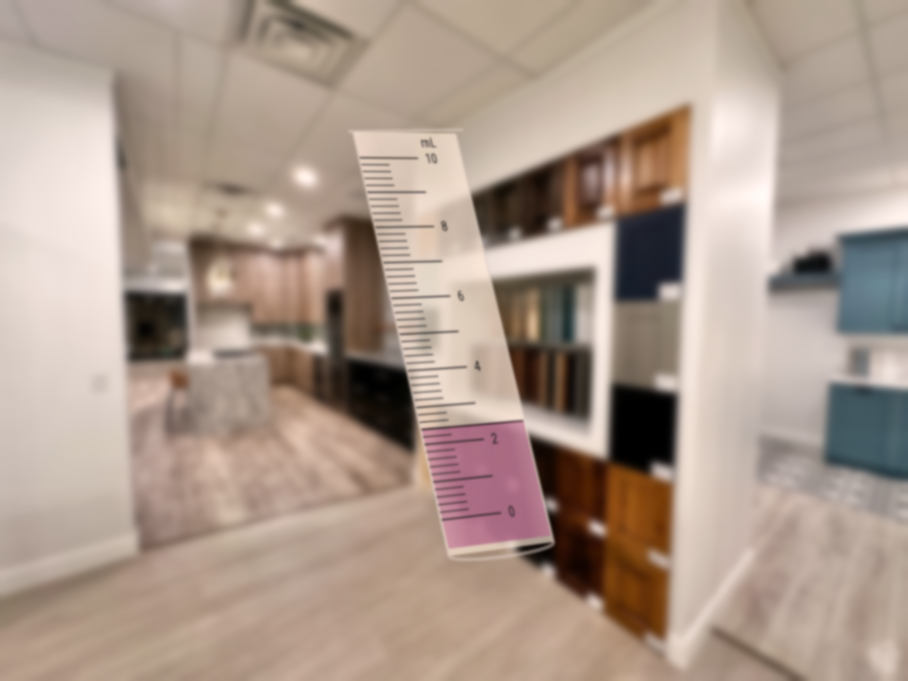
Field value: 2.4,mL
